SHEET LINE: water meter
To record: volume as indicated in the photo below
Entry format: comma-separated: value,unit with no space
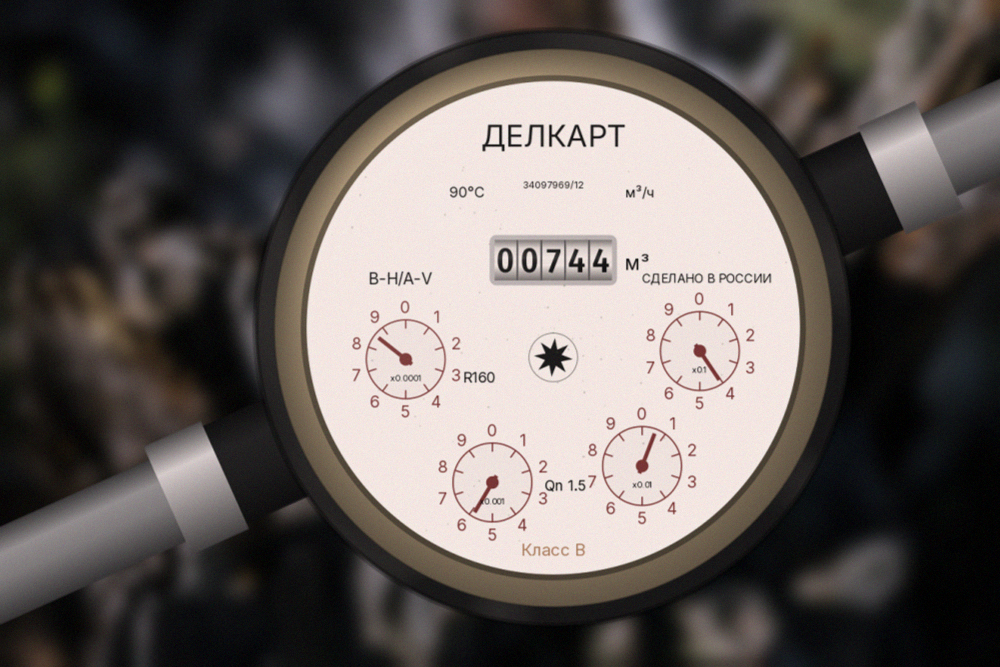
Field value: 744.4058,m³
